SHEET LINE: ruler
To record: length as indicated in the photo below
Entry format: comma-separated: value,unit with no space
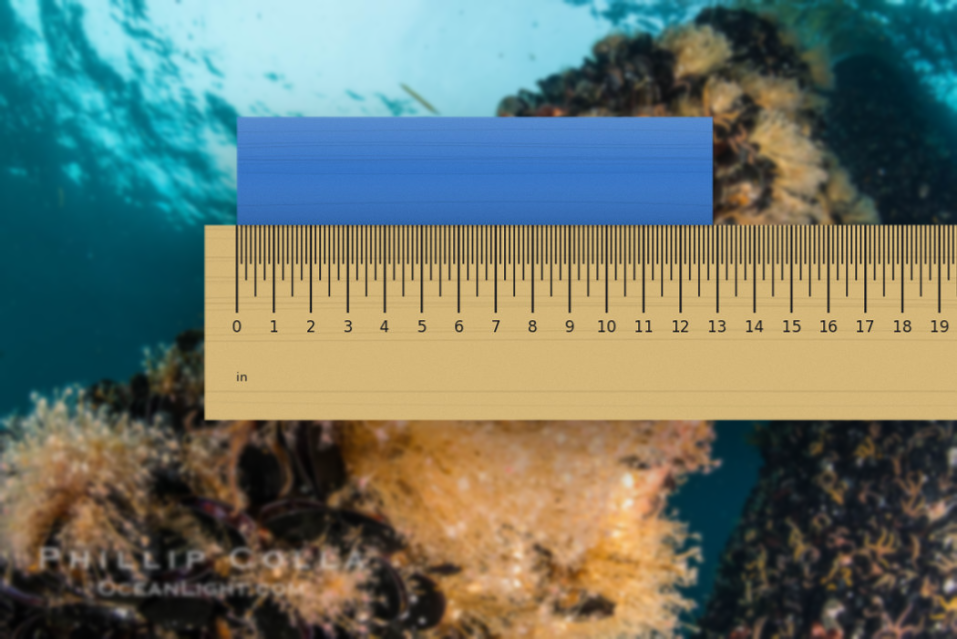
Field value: 12.875,in
